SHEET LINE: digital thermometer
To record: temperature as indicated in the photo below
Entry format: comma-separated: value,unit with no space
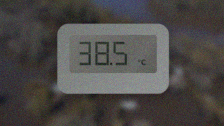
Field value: 38.5,°C
